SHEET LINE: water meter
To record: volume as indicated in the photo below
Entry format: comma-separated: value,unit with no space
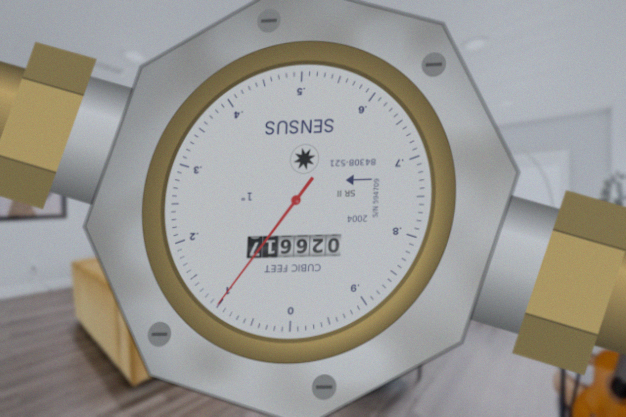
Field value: 26617.10,ft³
